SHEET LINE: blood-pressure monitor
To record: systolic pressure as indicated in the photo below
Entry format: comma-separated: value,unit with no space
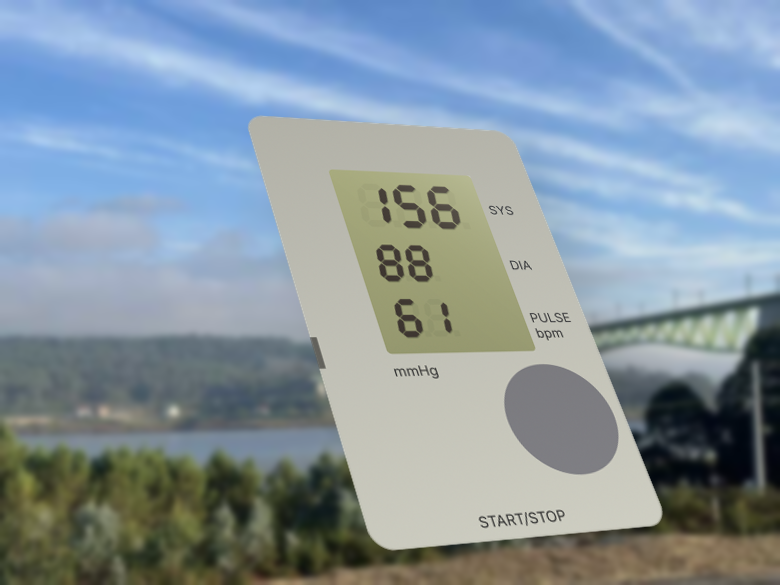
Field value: 156,mmHg
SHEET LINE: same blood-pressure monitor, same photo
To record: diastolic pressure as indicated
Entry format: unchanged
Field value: 88,mmHg
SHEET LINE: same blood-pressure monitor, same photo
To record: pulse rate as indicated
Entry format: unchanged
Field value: 61,bpm
